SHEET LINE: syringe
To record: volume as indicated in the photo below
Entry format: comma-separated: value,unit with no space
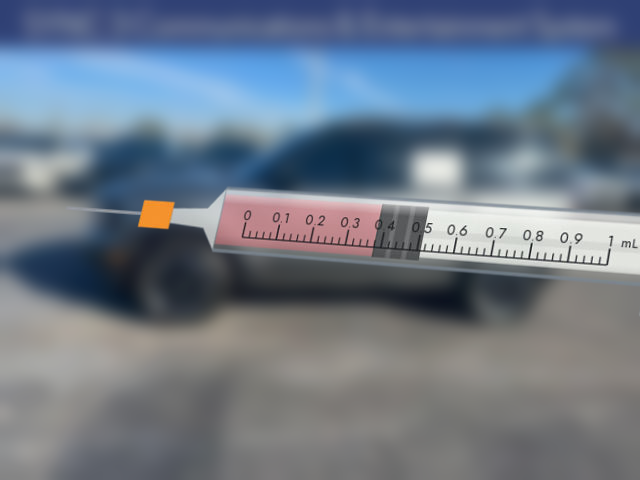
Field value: 0.38,mL
